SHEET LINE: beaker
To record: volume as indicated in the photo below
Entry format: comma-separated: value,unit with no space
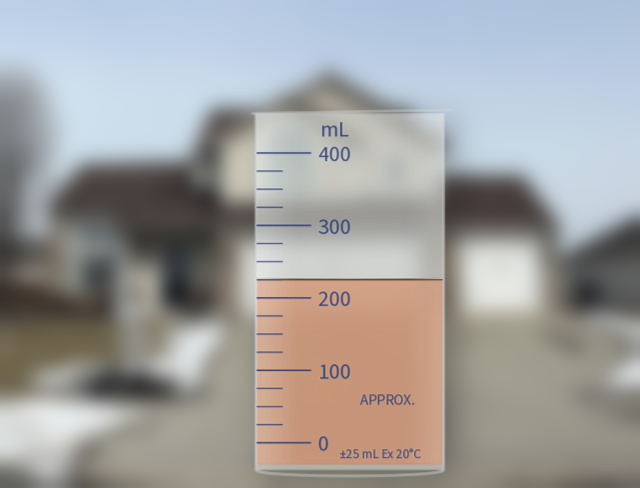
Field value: 225,mL
